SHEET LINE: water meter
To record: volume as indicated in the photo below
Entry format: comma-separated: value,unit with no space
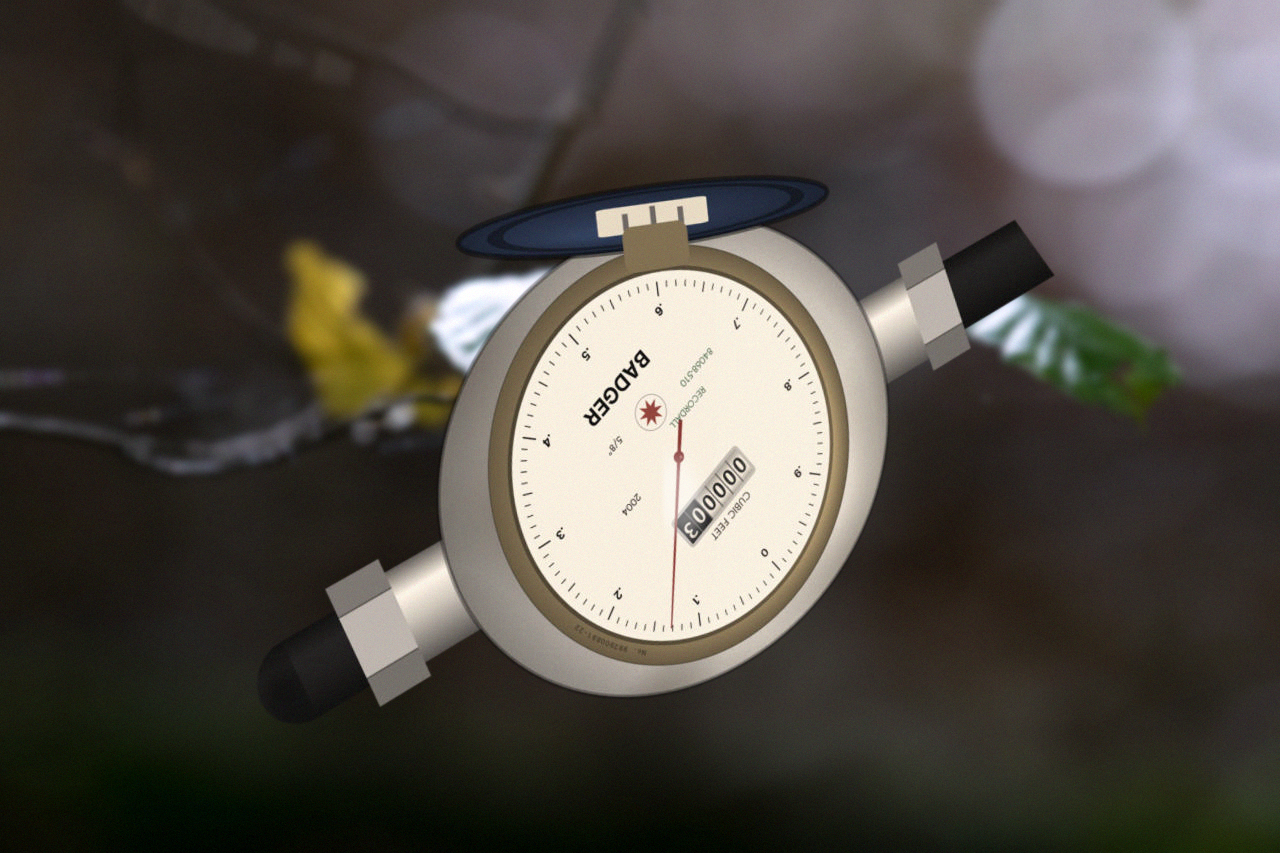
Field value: 3.13,ft³
